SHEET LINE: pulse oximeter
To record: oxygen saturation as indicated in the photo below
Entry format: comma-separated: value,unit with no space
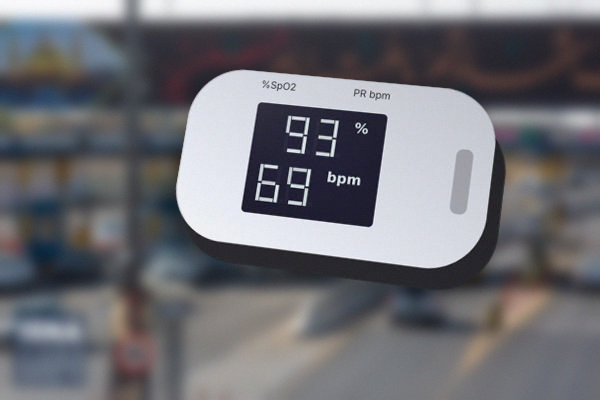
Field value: 93,%
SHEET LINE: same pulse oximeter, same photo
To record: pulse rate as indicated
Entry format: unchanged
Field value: 69,bpm
